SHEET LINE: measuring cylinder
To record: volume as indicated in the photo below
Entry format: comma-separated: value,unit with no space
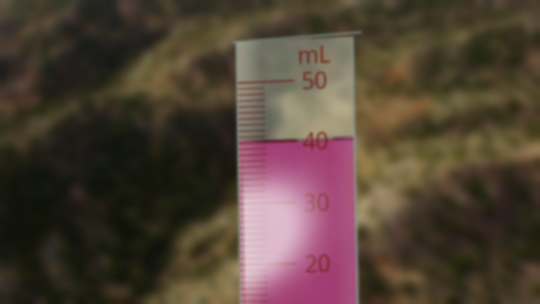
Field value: 40,mL
